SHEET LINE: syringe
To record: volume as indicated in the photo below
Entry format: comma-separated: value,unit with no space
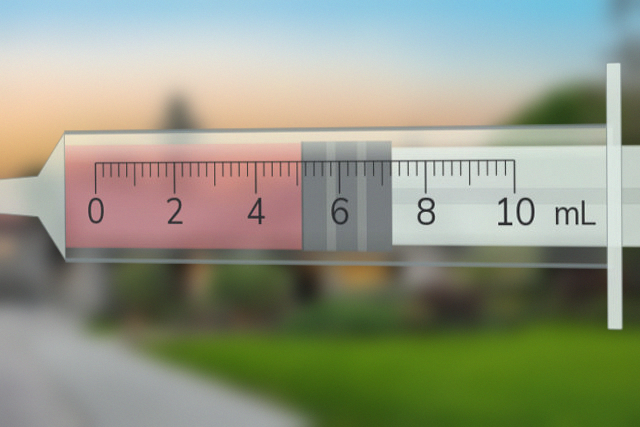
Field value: 5.1,mL
